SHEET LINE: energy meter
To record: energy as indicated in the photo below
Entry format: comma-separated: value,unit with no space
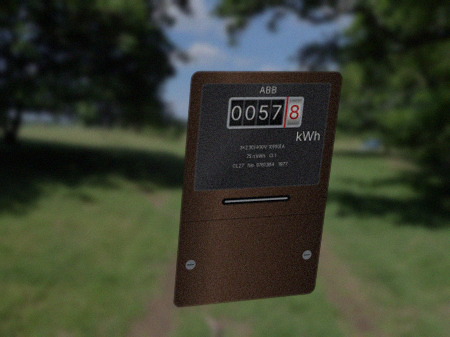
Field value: 57.8,kWh
